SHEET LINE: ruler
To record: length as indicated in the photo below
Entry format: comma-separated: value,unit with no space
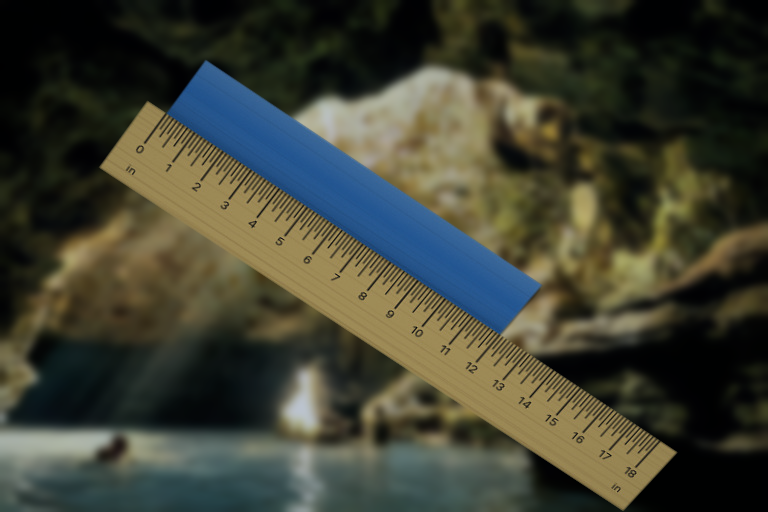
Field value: 12,in
